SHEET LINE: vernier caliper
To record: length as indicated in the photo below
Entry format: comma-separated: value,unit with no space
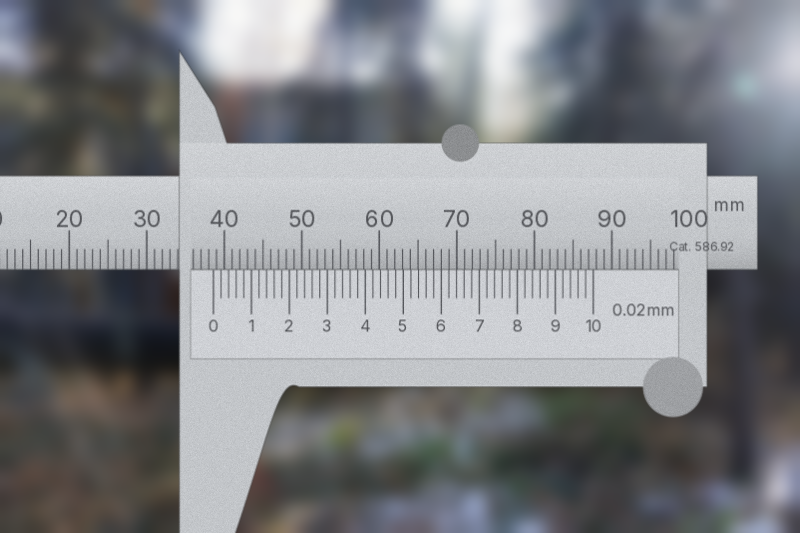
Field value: 38.6,mm
